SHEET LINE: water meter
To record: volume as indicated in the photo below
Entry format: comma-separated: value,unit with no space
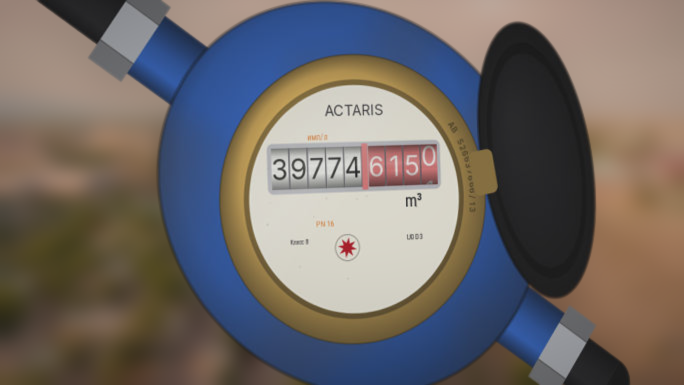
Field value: 39774.6150,m³
